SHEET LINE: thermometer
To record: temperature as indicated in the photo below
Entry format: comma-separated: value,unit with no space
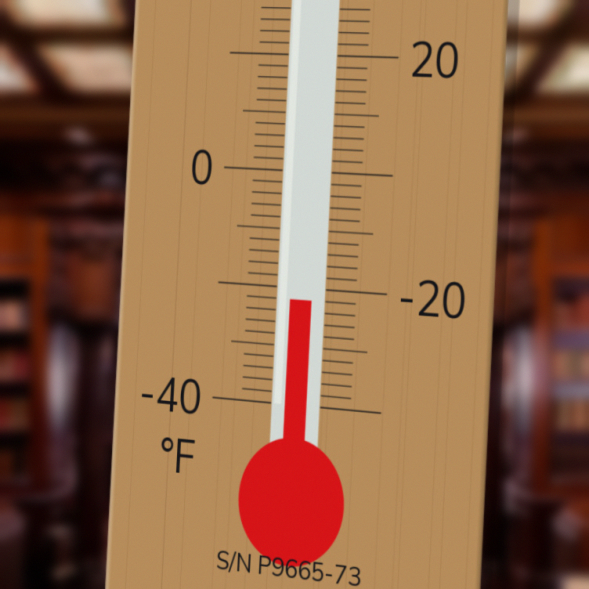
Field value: -22,°F
